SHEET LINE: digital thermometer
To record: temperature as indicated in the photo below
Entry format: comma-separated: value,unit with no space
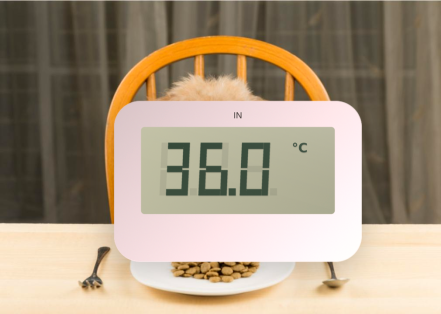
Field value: 36.0,°C
